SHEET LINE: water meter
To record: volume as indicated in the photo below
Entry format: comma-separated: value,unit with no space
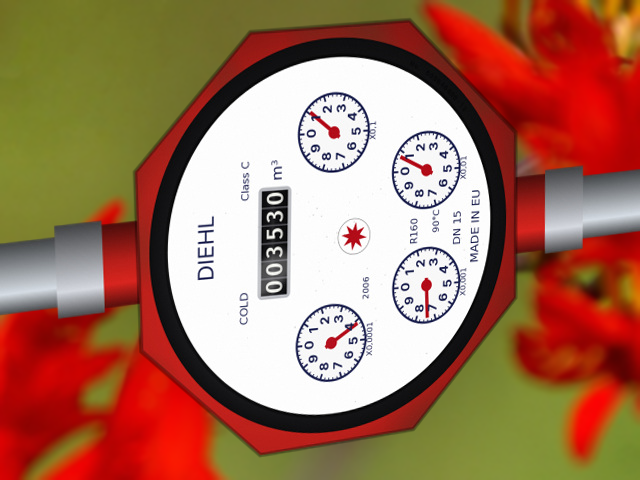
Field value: 3530.1074,m³
